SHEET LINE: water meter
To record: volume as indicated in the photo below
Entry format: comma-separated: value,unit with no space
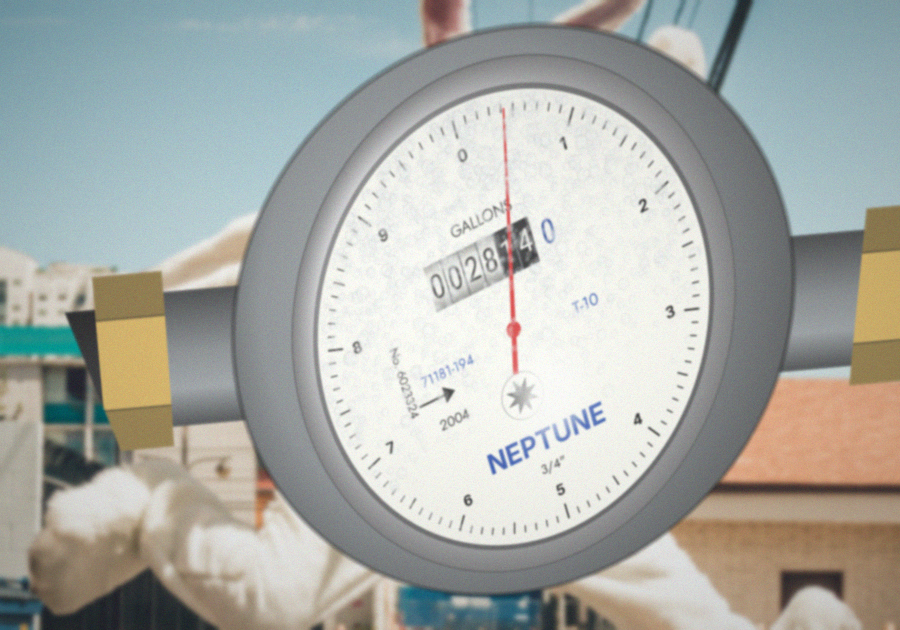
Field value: 28140.4,gal
